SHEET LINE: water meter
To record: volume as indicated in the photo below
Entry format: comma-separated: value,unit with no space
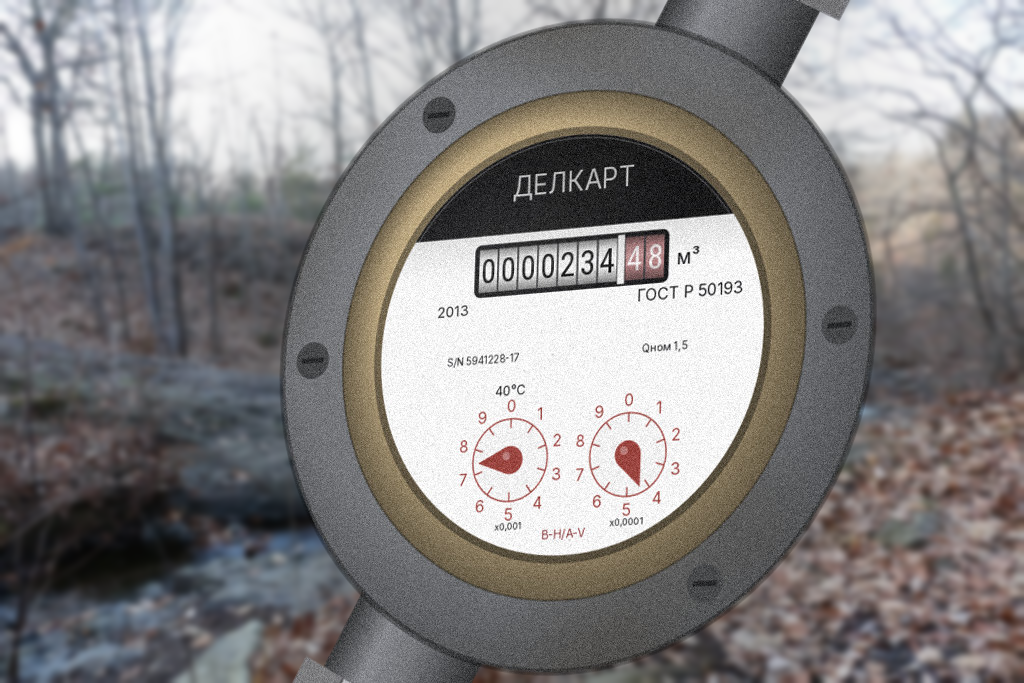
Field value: 234.4874,m³
